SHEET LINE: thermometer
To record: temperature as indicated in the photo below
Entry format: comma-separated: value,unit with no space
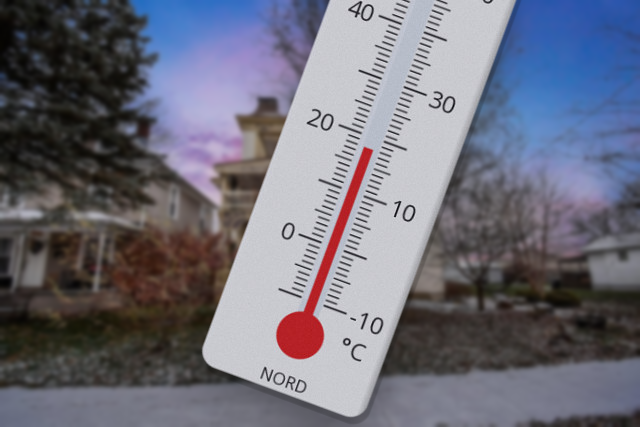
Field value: 18,°C
